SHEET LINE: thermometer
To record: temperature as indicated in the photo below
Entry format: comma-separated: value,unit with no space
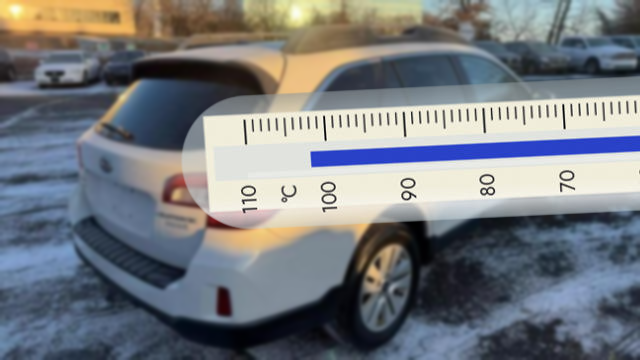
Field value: 102,°C
